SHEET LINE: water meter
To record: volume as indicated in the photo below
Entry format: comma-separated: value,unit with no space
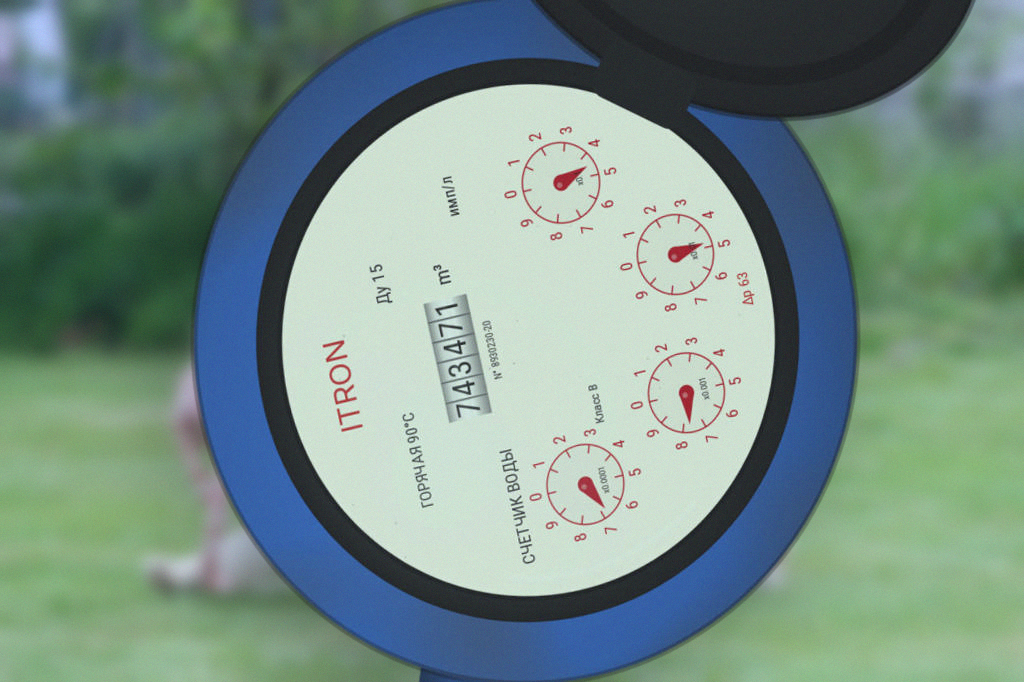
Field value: 743471.4476,m³
